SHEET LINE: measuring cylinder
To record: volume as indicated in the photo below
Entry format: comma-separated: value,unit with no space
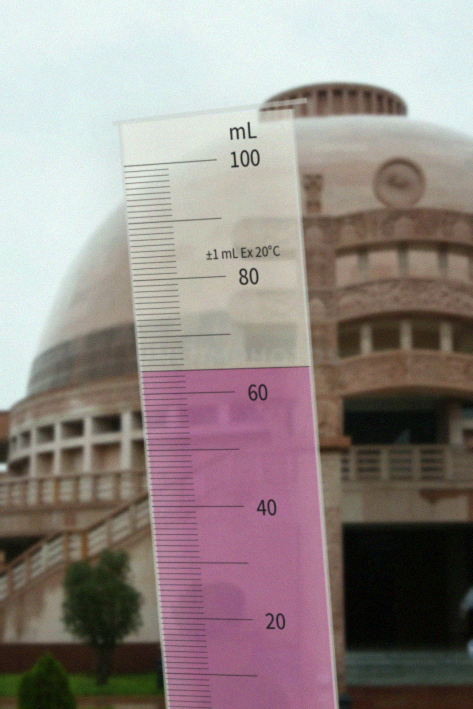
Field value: 64,mL
